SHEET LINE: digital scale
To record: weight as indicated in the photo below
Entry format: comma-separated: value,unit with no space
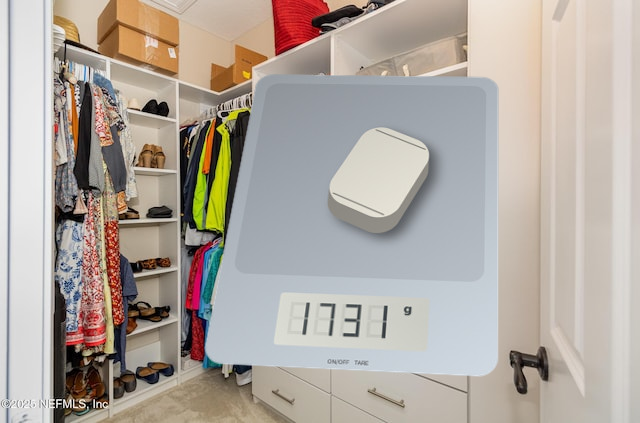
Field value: 1731,g
